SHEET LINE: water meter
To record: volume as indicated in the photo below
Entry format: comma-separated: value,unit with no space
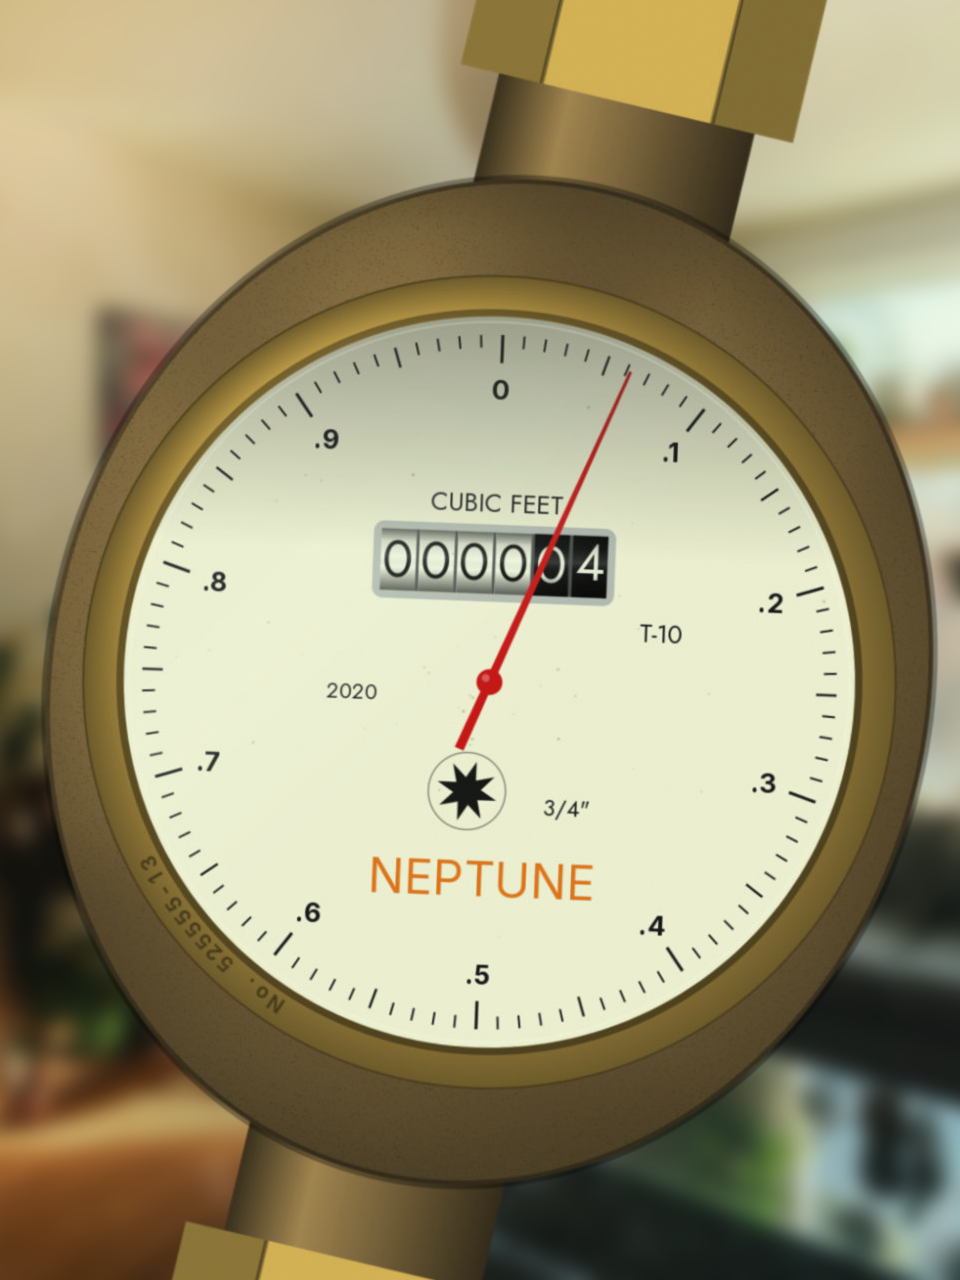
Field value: 4.06,ft³
